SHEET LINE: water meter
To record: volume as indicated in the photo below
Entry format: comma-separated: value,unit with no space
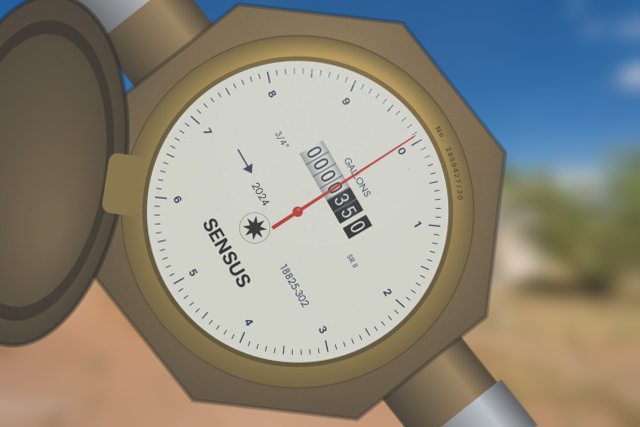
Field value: 349.9,gal
